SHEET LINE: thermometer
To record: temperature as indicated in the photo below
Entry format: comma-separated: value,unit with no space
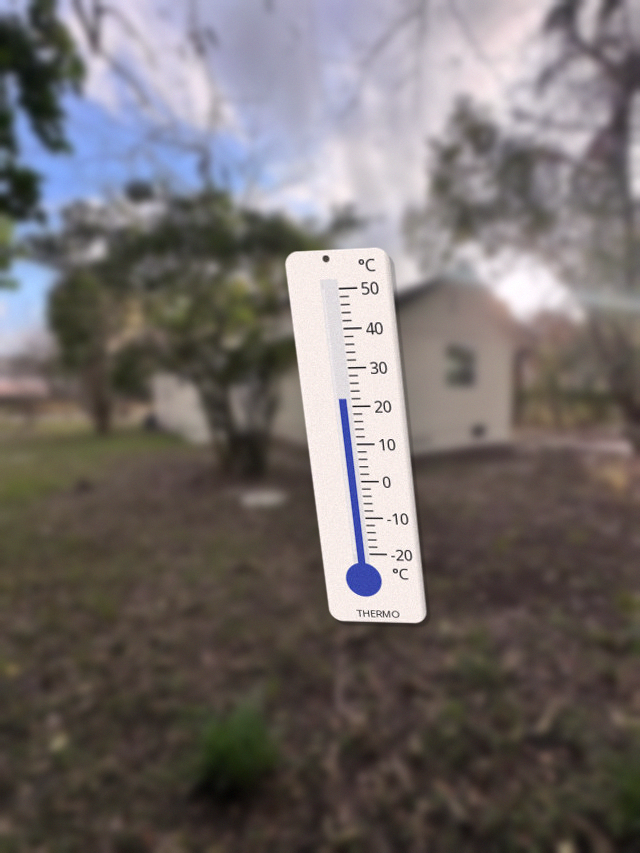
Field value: 22,°C
